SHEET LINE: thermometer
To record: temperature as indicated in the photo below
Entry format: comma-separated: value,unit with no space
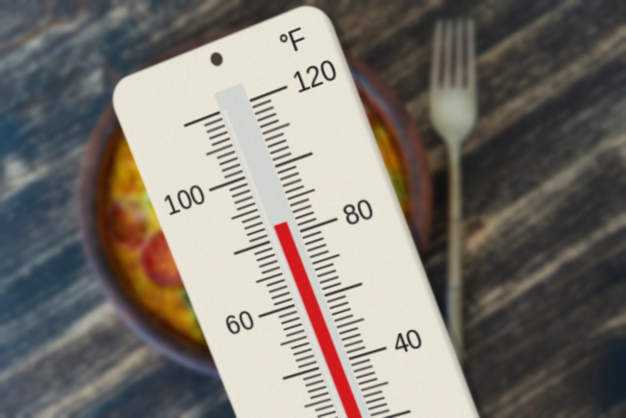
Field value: 84,°F
